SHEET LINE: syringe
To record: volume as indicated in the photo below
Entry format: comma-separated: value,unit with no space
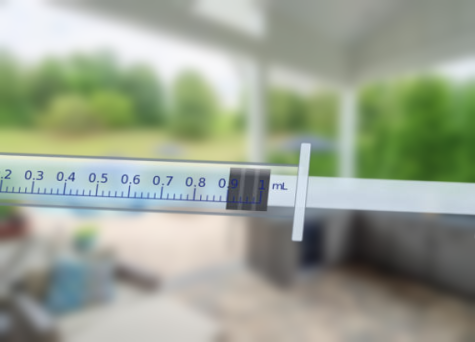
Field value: 0.9,mL
